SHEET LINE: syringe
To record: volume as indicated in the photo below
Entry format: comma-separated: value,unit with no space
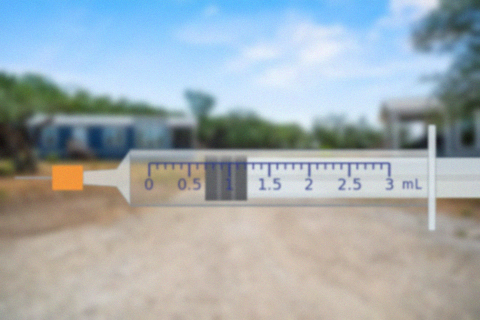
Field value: 0.7,mL
